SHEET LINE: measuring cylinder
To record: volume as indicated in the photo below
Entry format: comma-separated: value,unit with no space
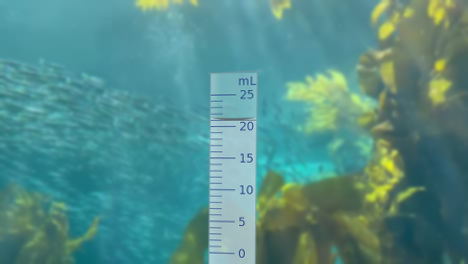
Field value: 21,mL
